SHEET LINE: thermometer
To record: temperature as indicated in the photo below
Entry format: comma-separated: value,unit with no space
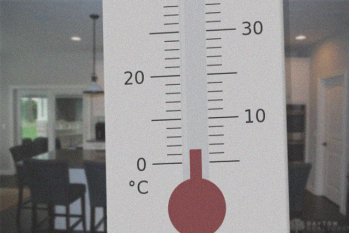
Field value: 3,°C
